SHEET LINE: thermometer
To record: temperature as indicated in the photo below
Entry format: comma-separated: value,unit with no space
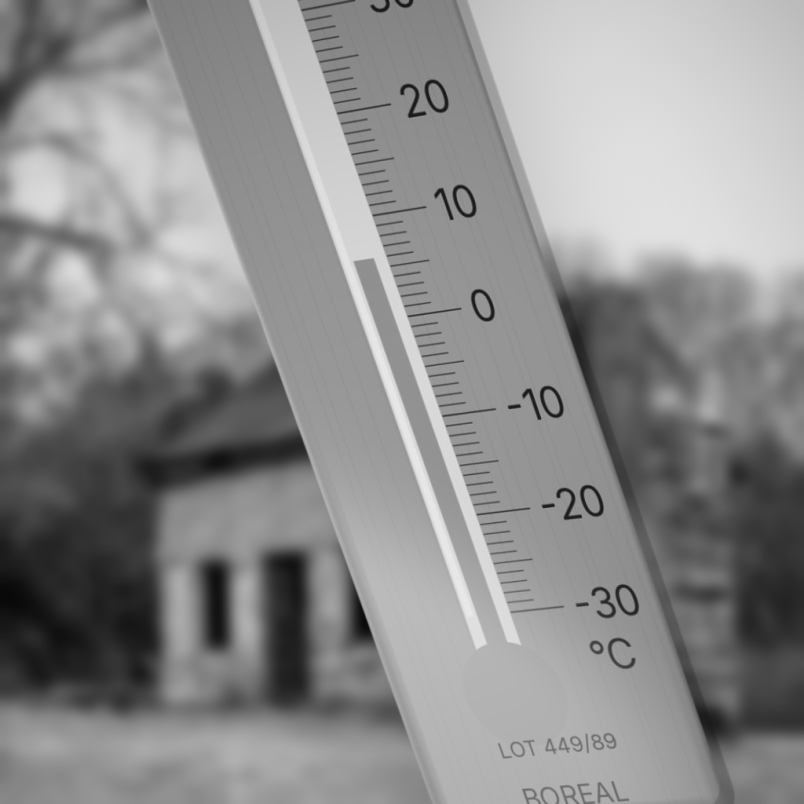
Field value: 6,°C
